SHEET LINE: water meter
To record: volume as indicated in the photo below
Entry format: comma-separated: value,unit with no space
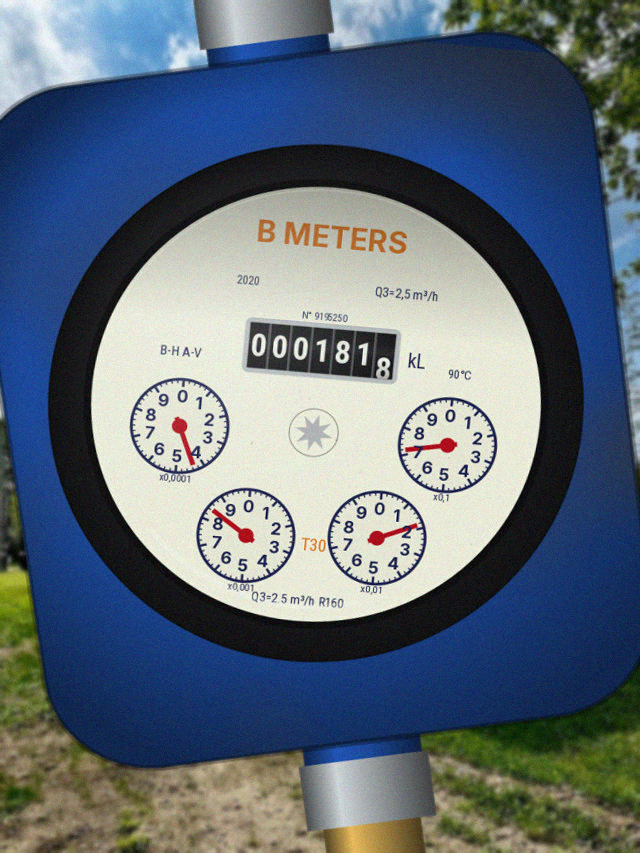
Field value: 1817.7184,kL
